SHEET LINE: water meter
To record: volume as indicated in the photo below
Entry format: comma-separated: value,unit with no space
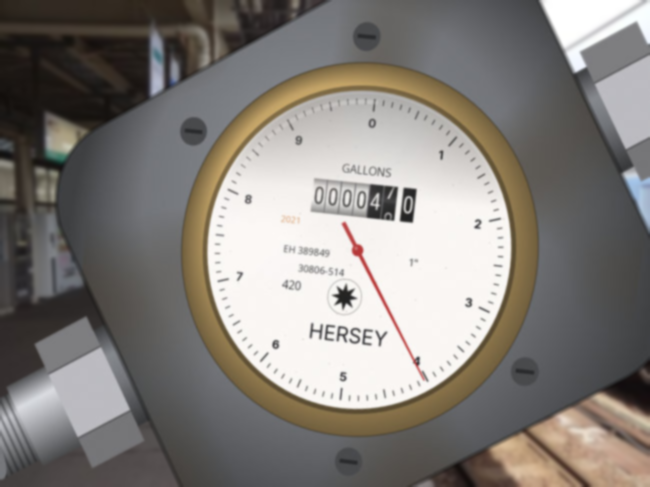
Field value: 474.0,gal
